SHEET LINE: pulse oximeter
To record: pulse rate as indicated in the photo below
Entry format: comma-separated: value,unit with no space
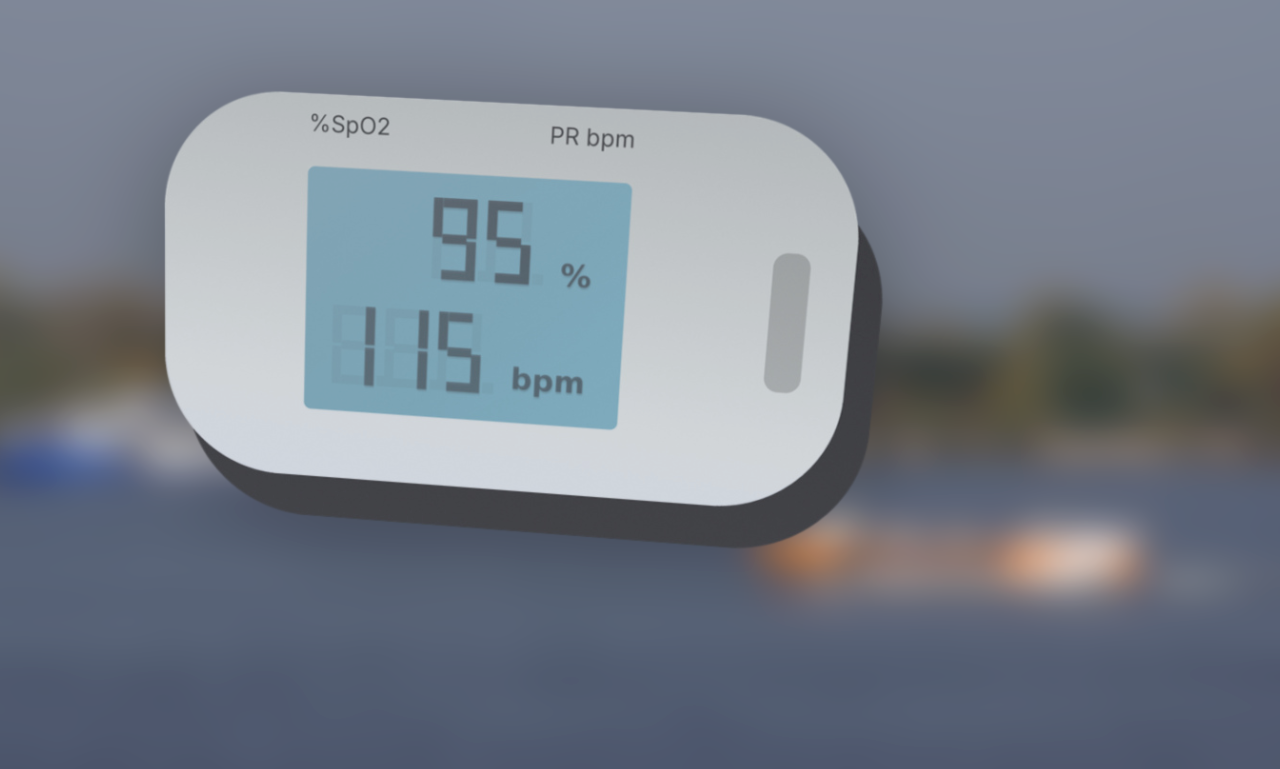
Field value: 115,bpm
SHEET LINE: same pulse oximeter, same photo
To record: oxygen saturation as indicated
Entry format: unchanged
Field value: 95,%
